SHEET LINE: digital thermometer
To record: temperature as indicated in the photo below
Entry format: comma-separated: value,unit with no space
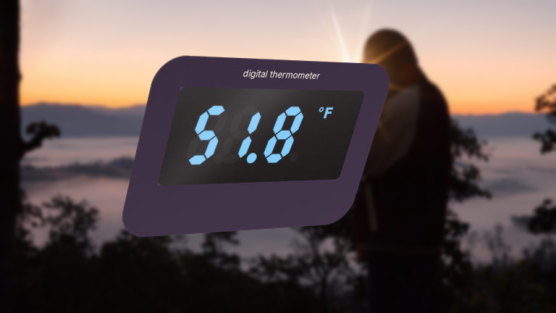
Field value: 51.8,°F
